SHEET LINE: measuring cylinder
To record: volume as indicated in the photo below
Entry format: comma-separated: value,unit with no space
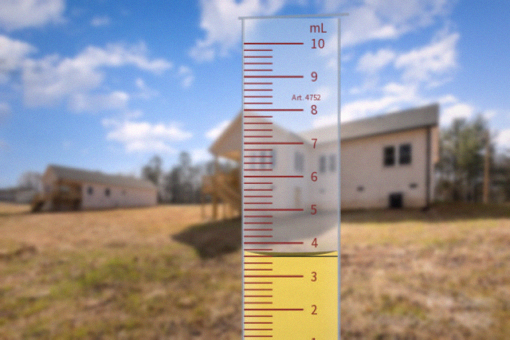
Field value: 3.6,mL
